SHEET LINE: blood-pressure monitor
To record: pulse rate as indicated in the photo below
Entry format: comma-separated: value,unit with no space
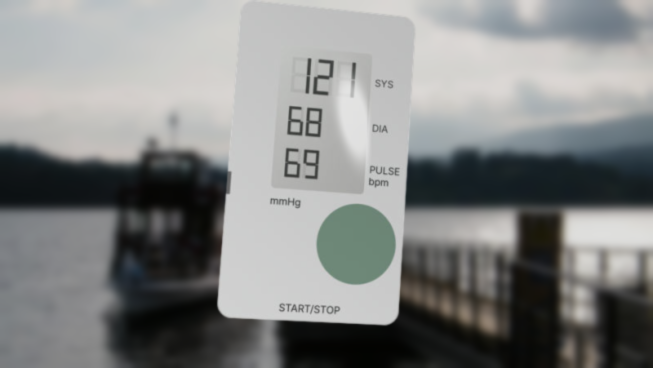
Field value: 69,bpm
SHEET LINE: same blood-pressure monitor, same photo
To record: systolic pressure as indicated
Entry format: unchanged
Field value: 121,mmHg
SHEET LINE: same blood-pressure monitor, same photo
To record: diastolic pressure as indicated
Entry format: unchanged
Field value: 68,mmHg
